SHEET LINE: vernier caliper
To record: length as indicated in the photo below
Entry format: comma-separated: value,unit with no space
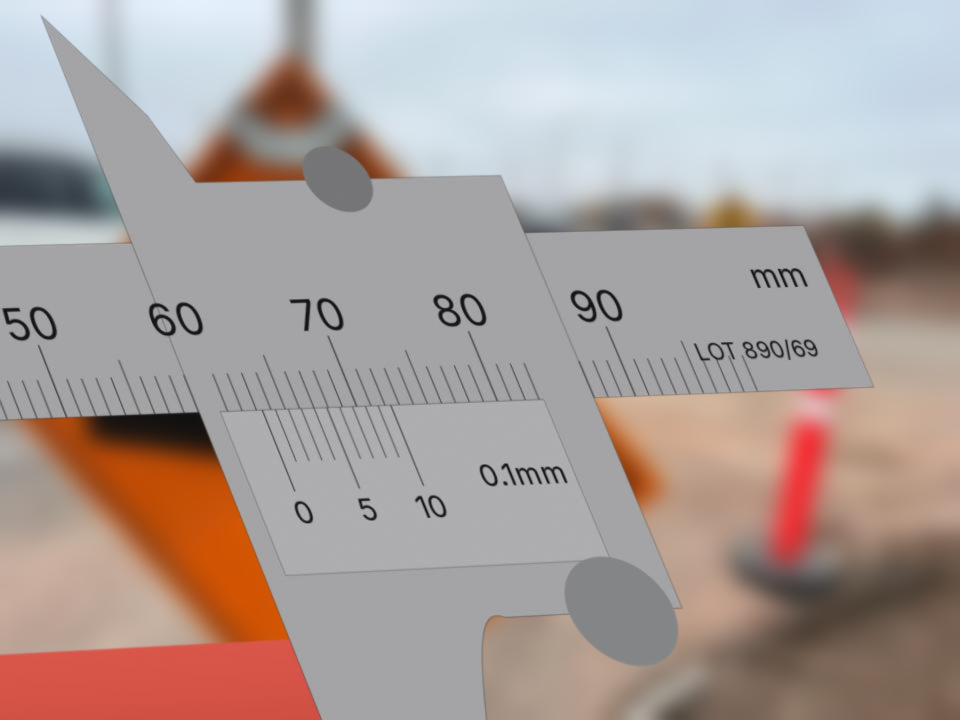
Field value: 63.4,mm
